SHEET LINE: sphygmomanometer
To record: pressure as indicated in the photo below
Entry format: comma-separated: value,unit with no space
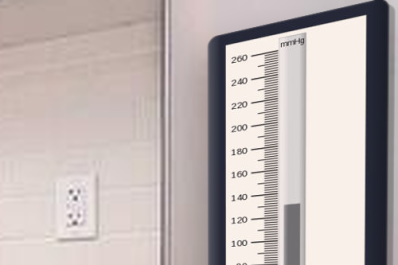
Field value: 130,mmHg
